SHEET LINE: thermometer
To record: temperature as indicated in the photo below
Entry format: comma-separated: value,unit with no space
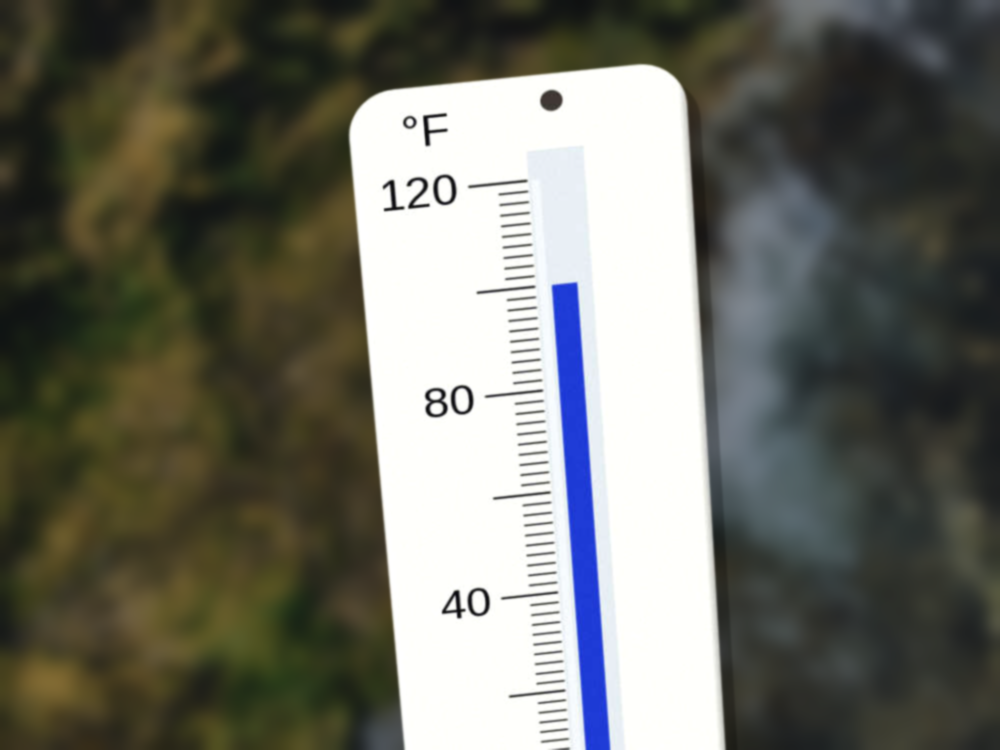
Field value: 100,°F
